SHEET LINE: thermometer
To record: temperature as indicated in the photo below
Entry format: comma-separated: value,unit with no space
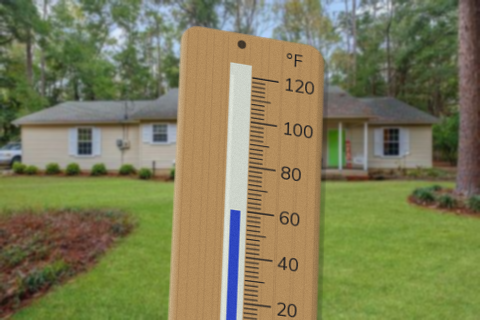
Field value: 60,°F
